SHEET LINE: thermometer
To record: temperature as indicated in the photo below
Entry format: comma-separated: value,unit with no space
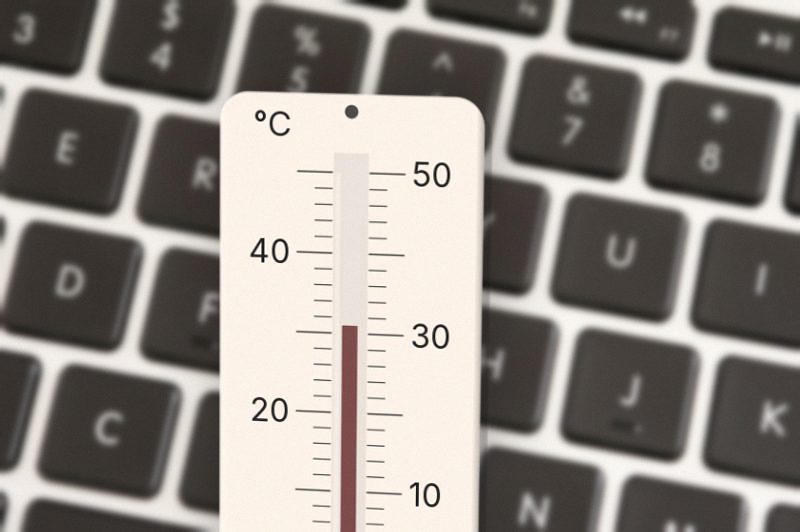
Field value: 31,°C
